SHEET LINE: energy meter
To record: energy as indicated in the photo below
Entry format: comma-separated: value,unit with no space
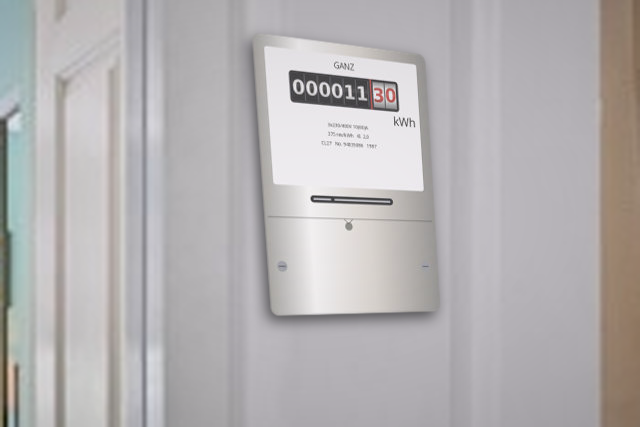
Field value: 11.30,kWh
